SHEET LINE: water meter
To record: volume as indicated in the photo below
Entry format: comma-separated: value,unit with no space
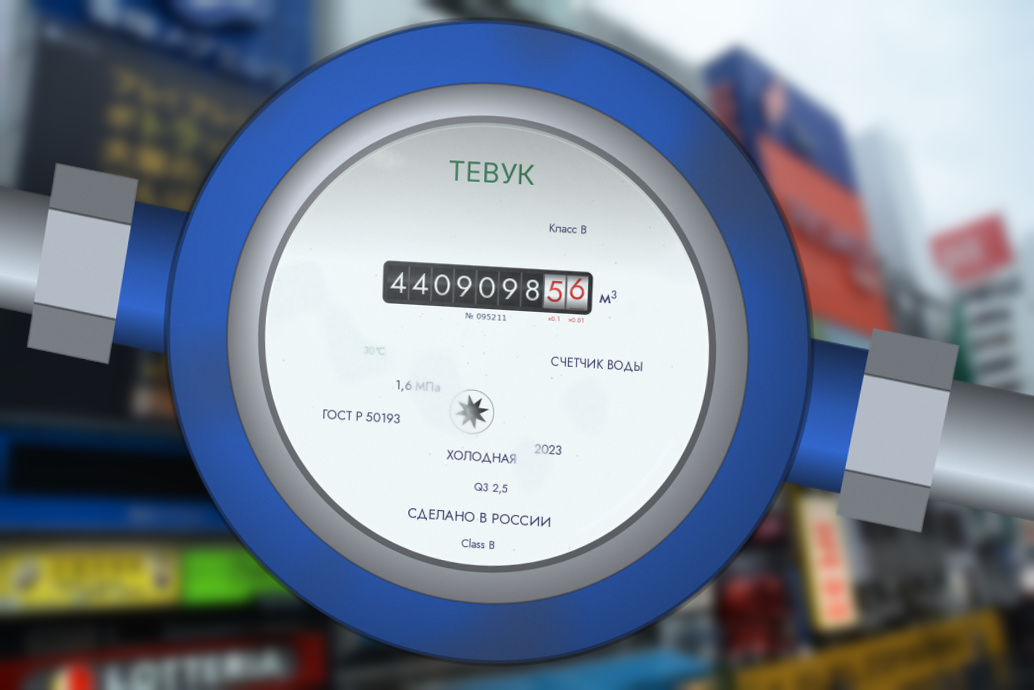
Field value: 4409098.56,m³
